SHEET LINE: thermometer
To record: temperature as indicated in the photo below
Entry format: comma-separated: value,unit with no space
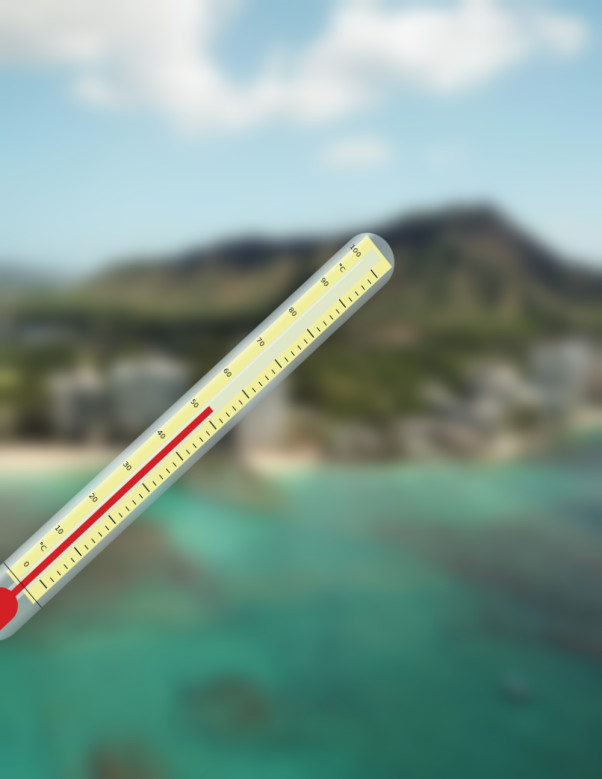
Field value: 52,°C
